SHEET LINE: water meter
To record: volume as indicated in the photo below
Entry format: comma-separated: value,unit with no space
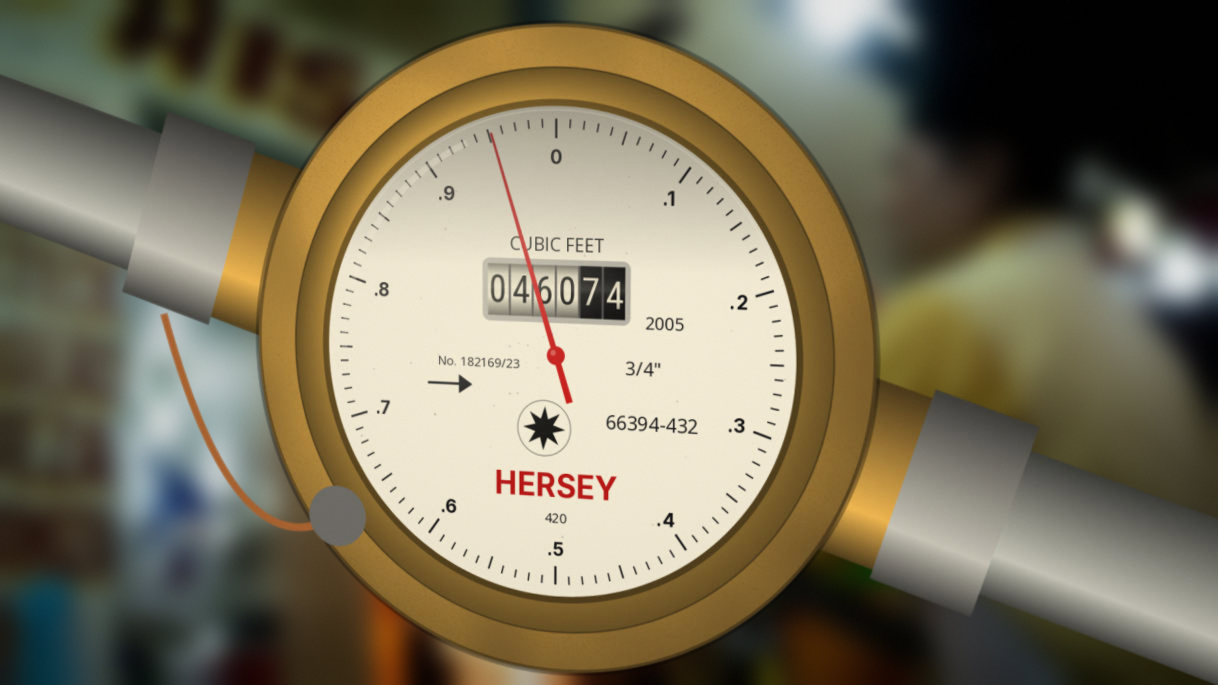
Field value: 46073.95,ft³
